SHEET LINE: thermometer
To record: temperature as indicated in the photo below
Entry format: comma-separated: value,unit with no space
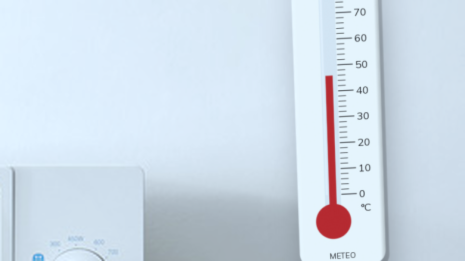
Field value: 46,°C
